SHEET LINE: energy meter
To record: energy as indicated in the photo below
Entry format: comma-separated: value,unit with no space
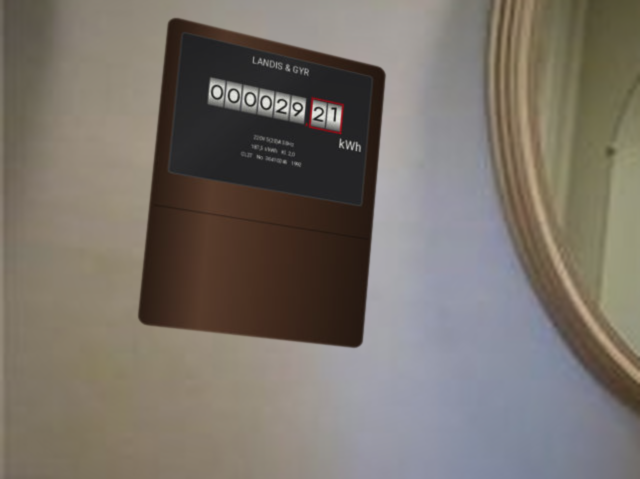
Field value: 29.21,kWh
